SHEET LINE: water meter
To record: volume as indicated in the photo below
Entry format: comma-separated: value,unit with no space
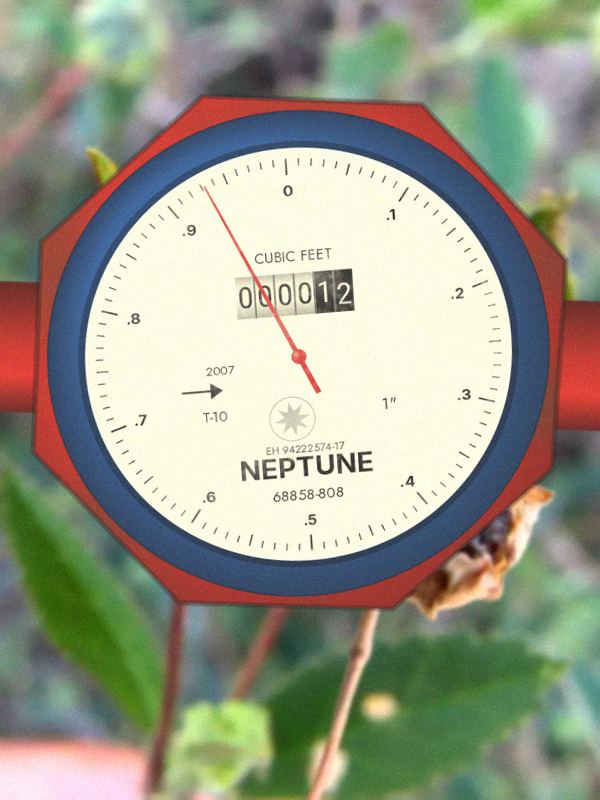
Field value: 11.93,ft³
